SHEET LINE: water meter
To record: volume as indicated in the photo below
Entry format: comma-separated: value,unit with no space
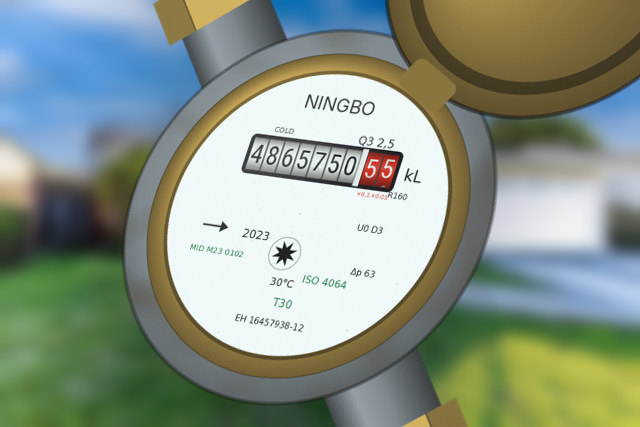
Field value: 4865750.55,kL
